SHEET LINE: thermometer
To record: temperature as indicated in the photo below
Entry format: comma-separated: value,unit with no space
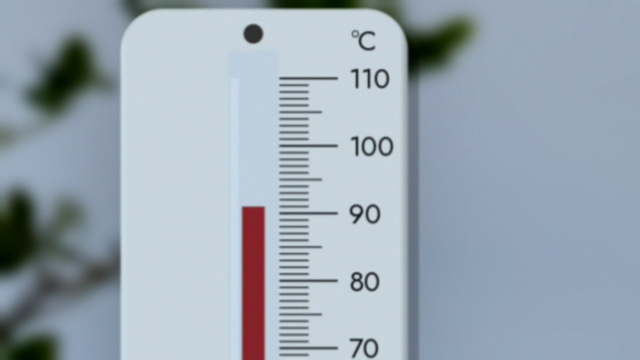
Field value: 91,°C
